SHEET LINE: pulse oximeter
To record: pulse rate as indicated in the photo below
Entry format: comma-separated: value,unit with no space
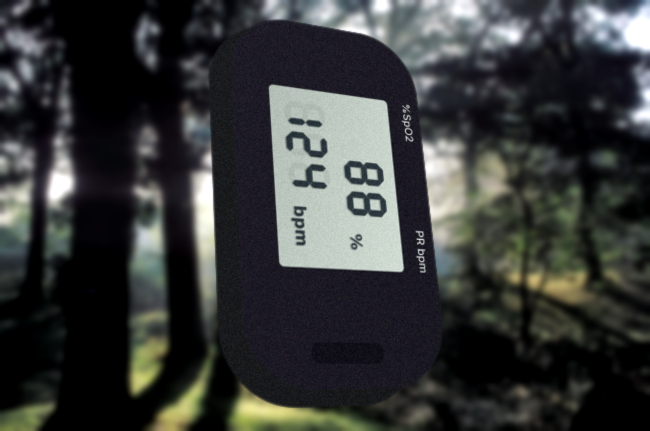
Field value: 124,bpm
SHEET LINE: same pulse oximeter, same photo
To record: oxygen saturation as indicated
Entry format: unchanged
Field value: 88,%
